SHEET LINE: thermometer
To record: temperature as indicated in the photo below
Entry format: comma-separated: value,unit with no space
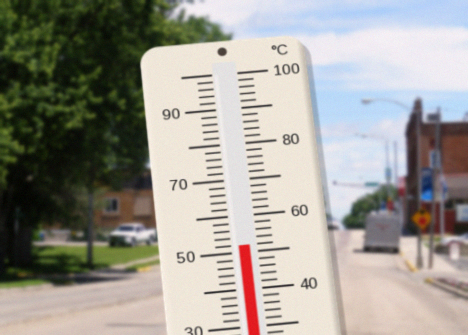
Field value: 52,°C
